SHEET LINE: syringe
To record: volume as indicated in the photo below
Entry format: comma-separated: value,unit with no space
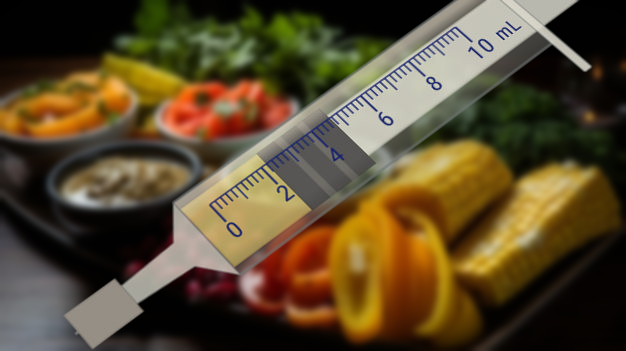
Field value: 2.2,mL
